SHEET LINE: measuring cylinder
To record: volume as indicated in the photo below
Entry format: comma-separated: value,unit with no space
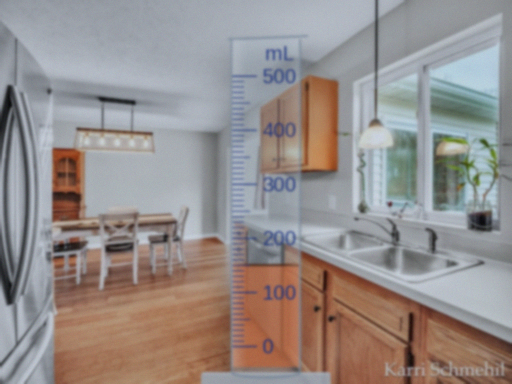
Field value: 150,mL
